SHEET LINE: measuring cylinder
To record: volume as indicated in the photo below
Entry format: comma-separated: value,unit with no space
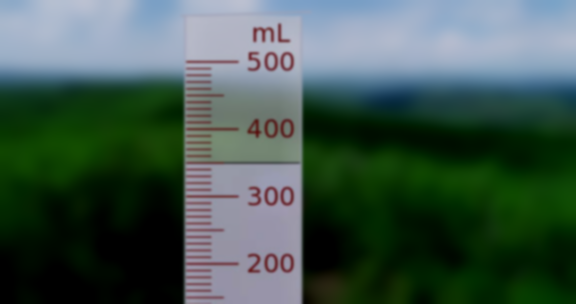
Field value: 350,mL
